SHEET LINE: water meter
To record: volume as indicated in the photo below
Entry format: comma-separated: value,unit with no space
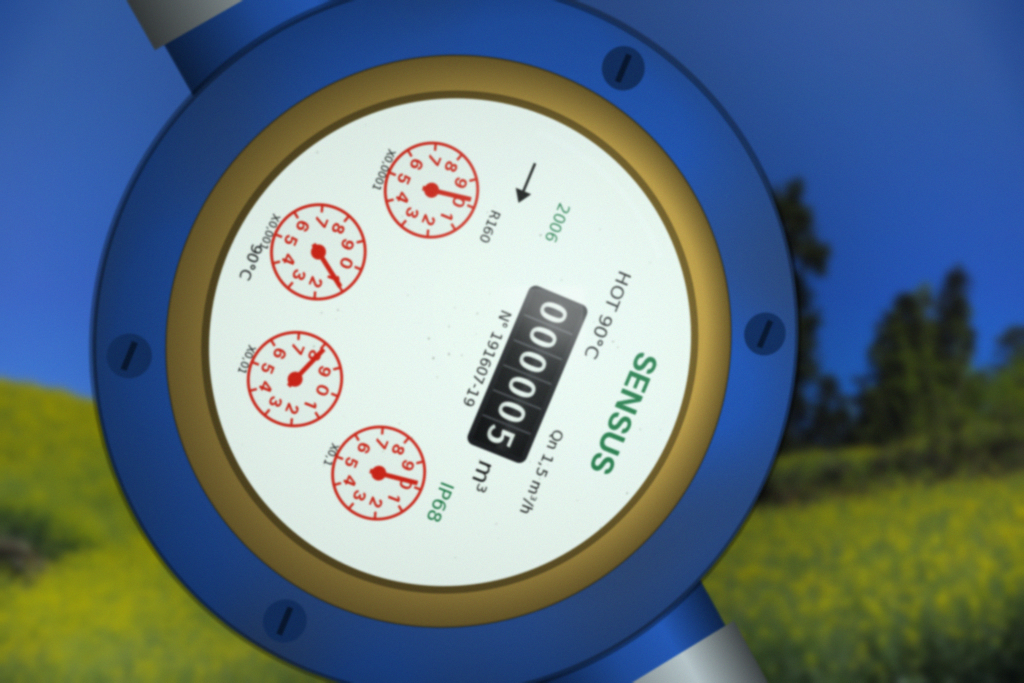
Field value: 4.9809,m³
